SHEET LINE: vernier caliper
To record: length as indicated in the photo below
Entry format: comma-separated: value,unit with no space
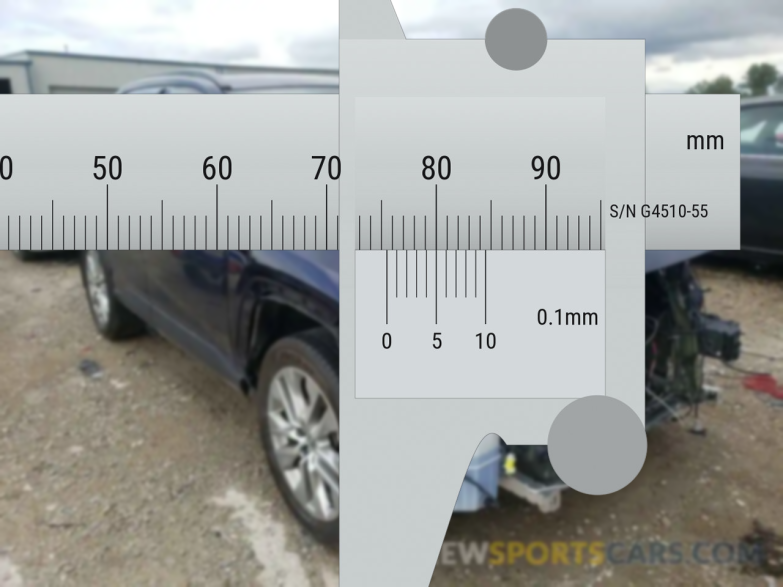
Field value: 75.5,mm
